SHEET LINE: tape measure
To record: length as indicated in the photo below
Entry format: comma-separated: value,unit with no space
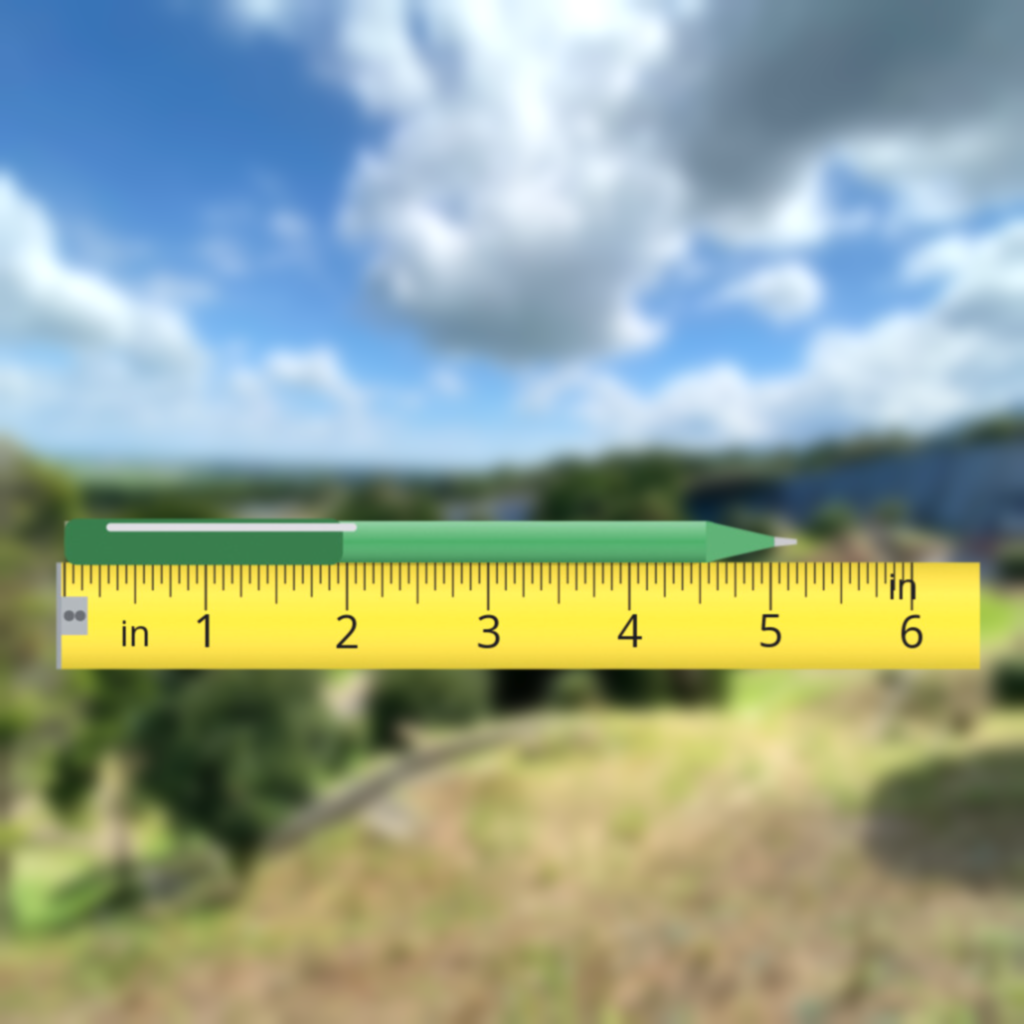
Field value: 5.1875,in
